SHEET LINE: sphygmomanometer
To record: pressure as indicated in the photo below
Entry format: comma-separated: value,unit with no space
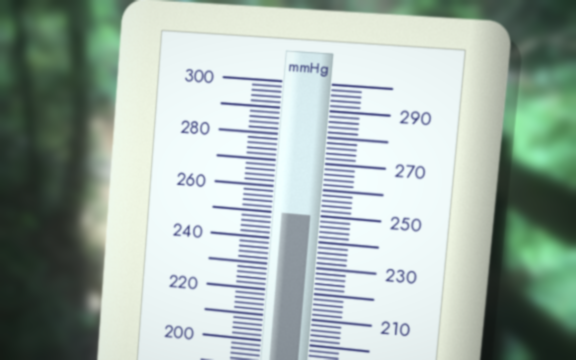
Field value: 250,mmHg
